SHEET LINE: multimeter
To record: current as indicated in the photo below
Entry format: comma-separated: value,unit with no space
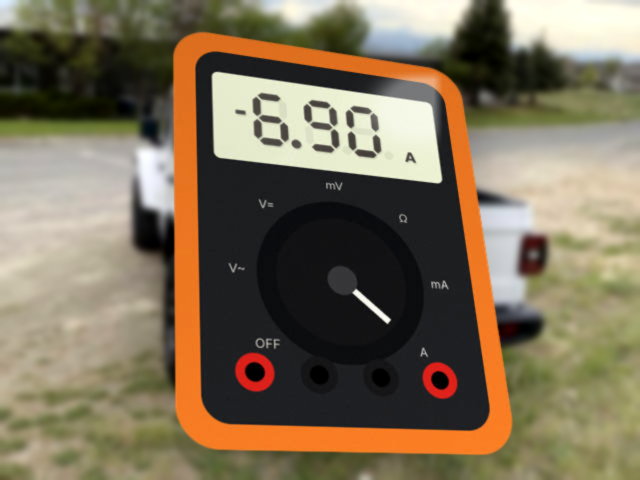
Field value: -6.90,A
